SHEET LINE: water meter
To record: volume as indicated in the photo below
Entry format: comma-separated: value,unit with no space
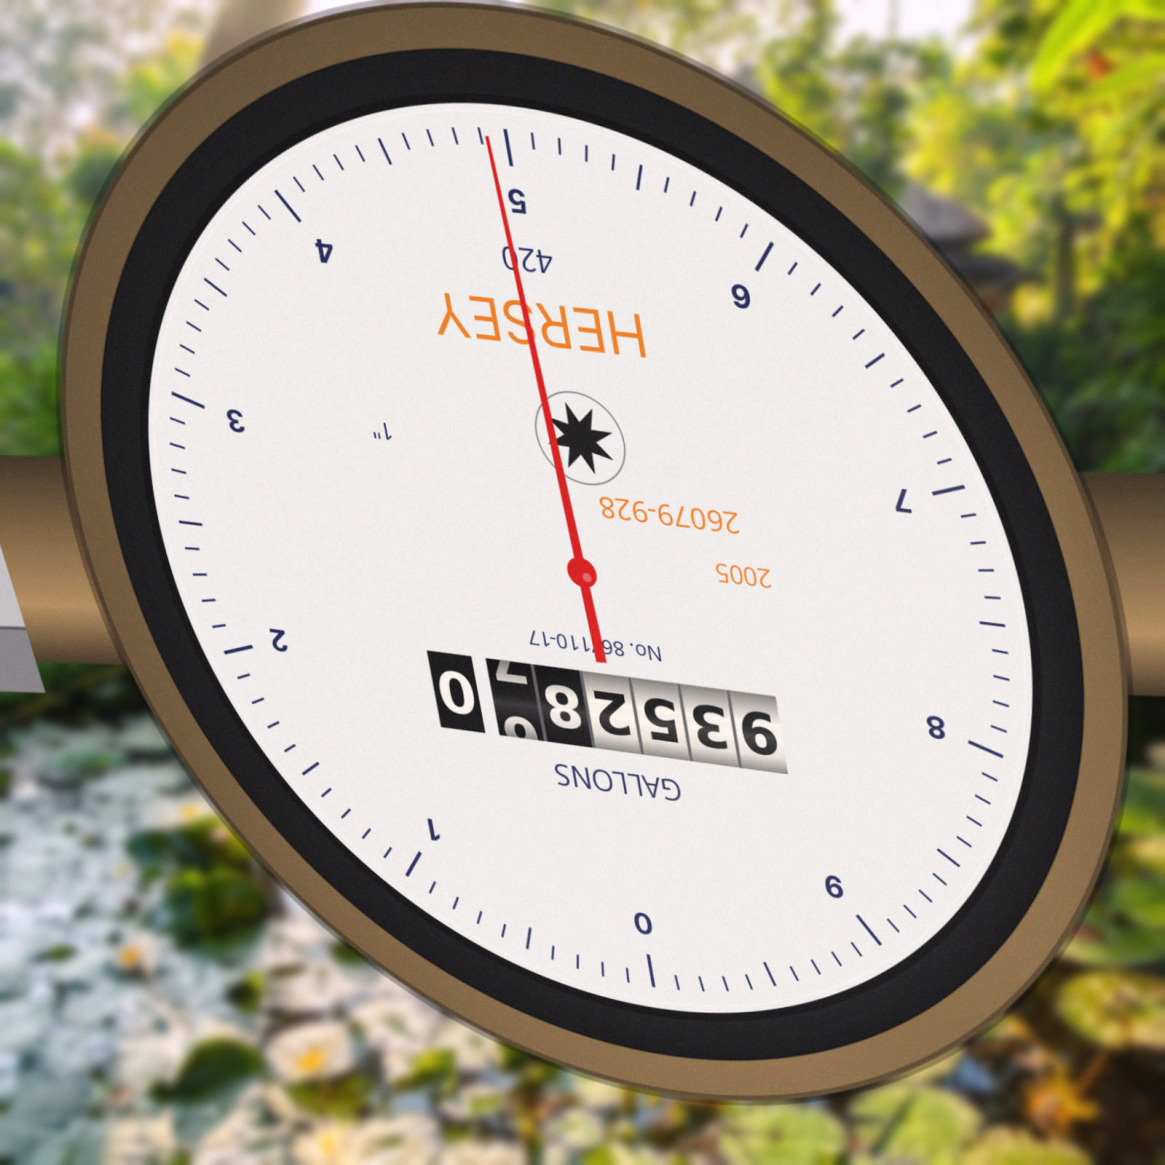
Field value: 9352864.9,gal
